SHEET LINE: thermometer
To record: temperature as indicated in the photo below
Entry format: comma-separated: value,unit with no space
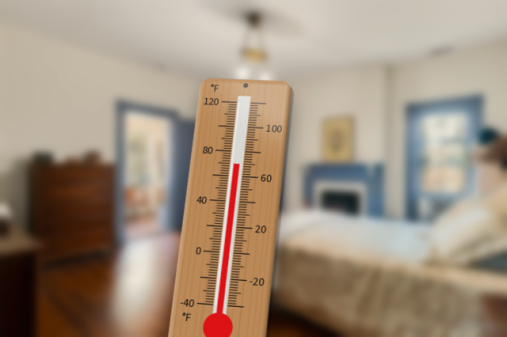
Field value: 70,°F
